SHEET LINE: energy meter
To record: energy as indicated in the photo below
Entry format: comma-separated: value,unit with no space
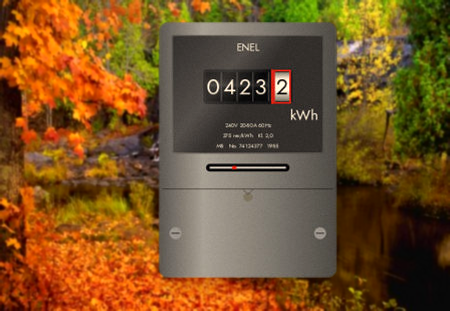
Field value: 423.2,kWh
